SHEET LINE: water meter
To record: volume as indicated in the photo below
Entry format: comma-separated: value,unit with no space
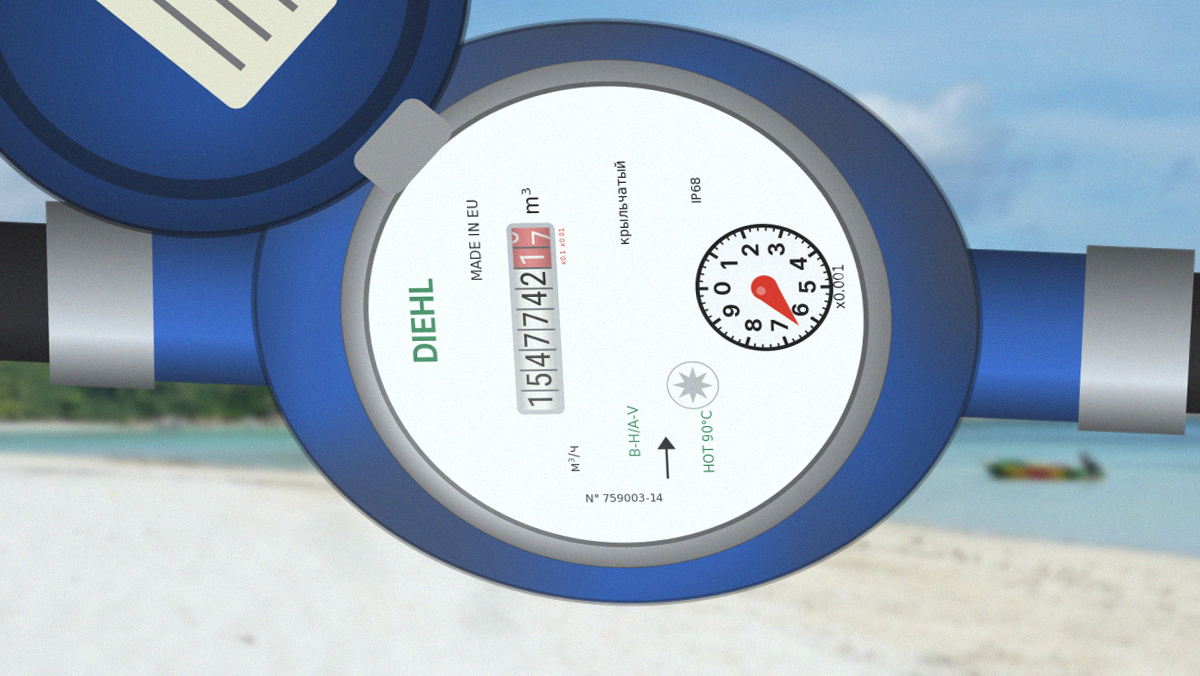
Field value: 1547742.166,m³
